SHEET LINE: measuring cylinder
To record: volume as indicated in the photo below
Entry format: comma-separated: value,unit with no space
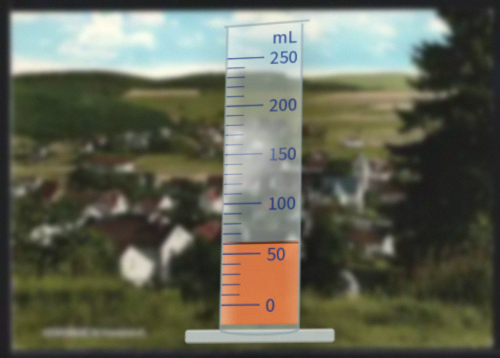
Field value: 60,mL
